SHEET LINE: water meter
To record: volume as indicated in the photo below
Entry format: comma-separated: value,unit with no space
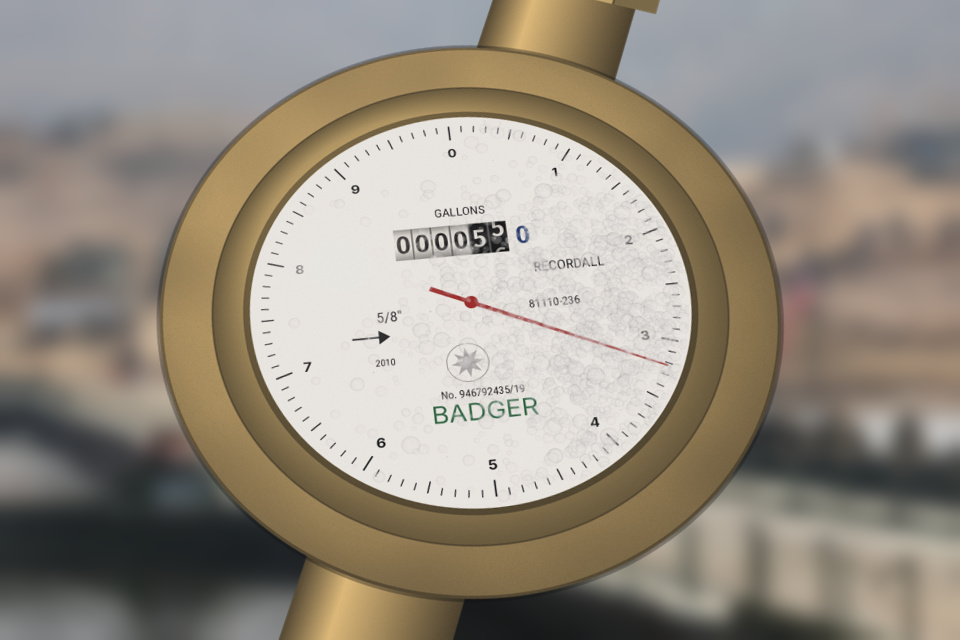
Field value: 553.2,gal
